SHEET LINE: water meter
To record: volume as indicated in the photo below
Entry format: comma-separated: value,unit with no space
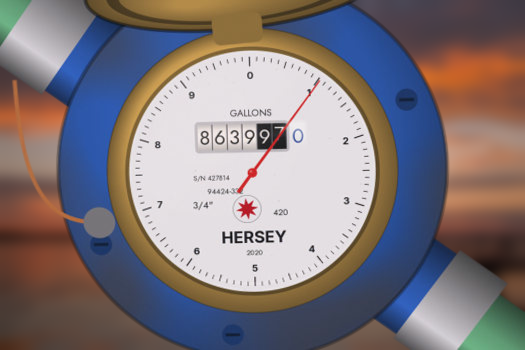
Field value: 8639971.0,gal
